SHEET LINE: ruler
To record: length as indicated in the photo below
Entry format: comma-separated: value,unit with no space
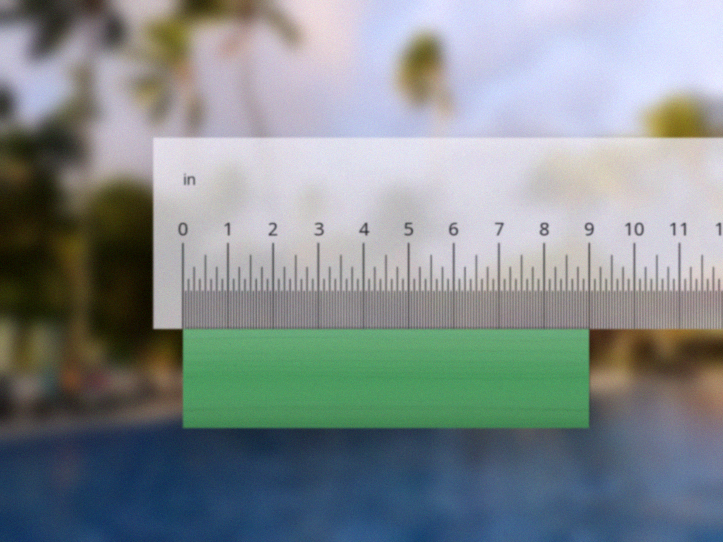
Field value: 9,in
